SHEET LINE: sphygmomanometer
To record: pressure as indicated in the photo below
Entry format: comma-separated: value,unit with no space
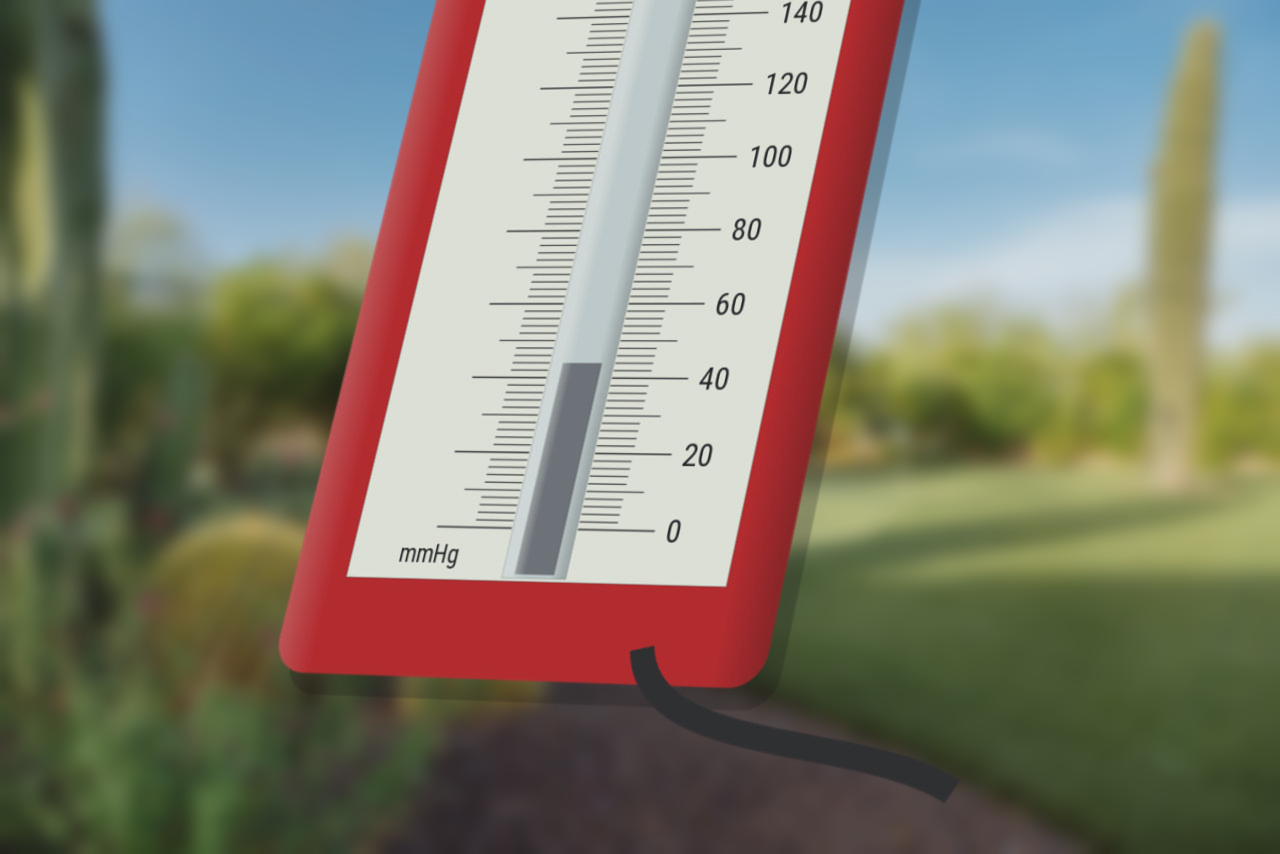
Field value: 44,mmHg
